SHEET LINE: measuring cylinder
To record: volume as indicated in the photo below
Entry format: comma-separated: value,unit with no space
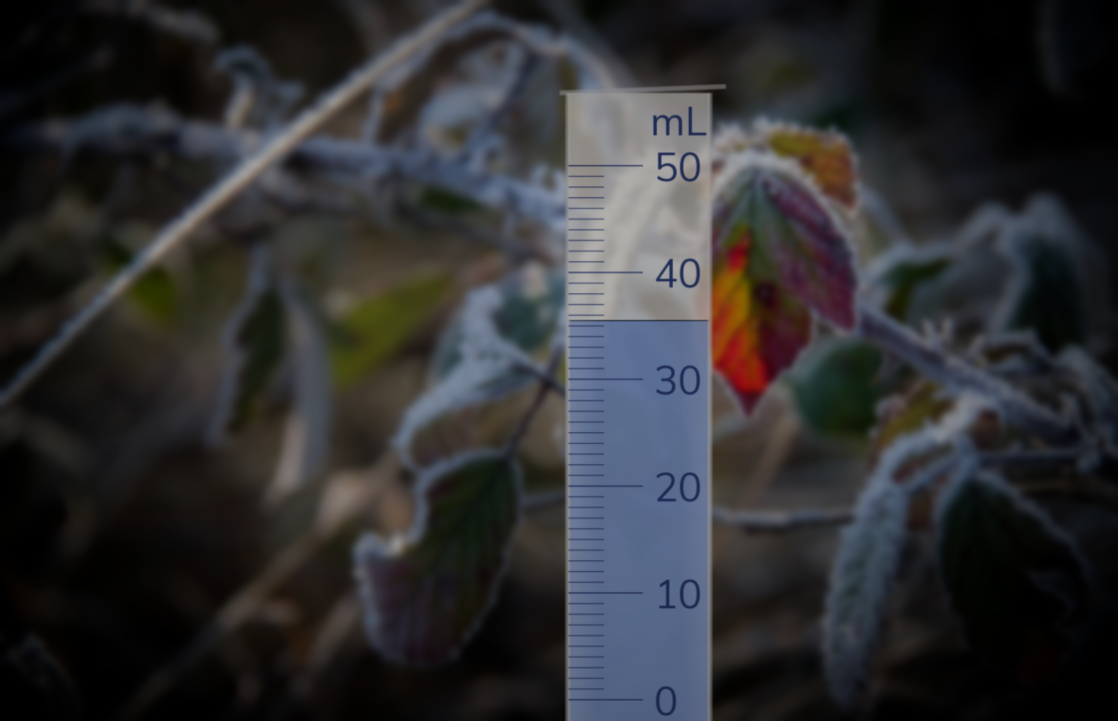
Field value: 35.5,mL
